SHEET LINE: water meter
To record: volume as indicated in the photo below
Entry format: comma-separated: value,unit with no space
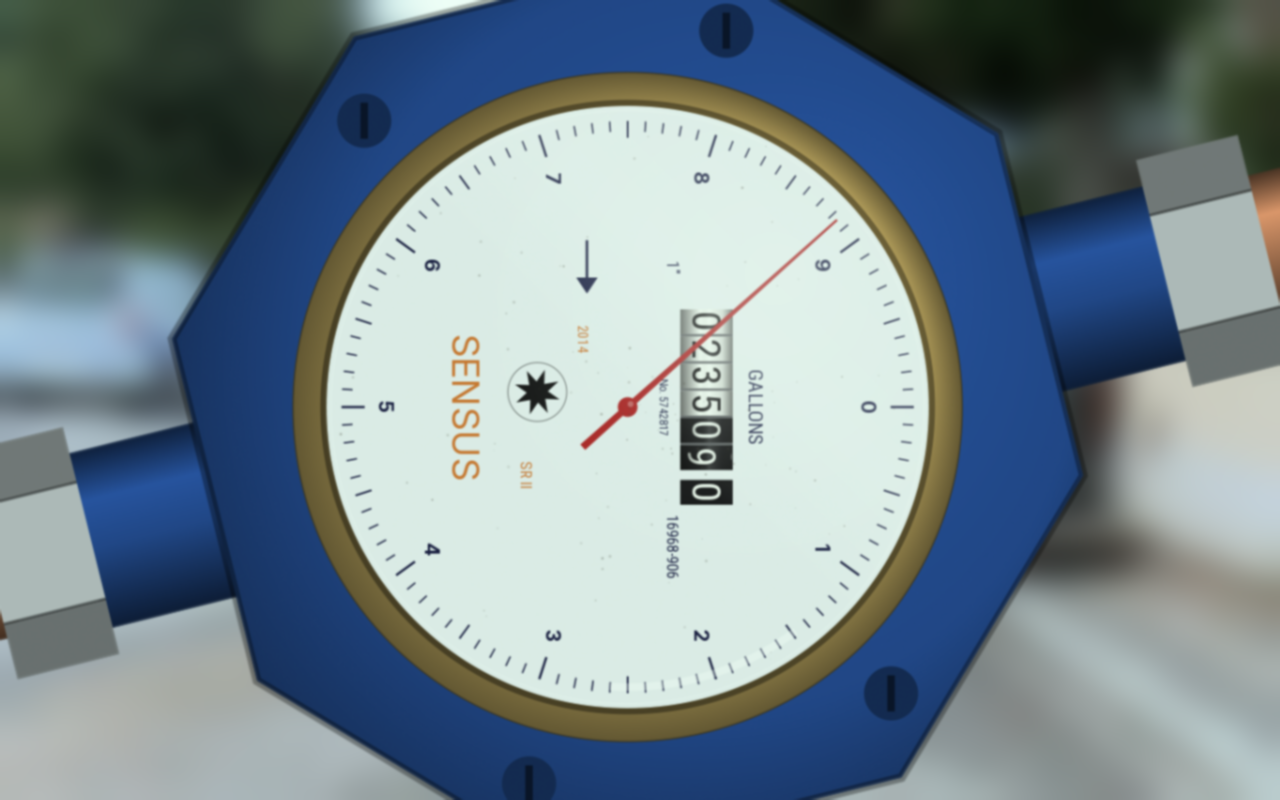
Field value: 235088.8,gal
